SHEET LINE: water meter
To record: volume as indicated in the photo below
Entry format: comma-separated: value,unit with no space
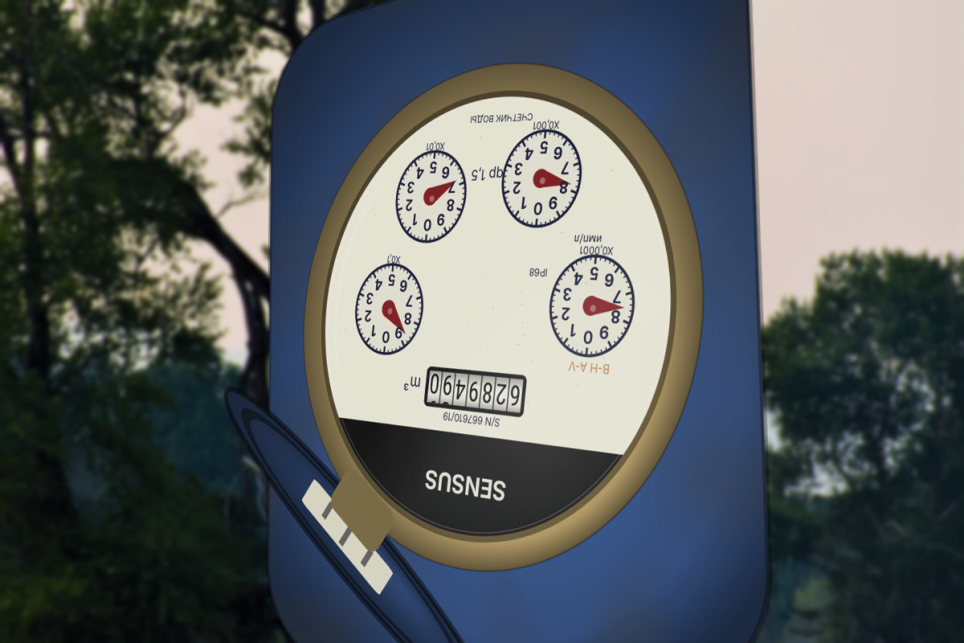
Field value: 6289489.8677,m³
